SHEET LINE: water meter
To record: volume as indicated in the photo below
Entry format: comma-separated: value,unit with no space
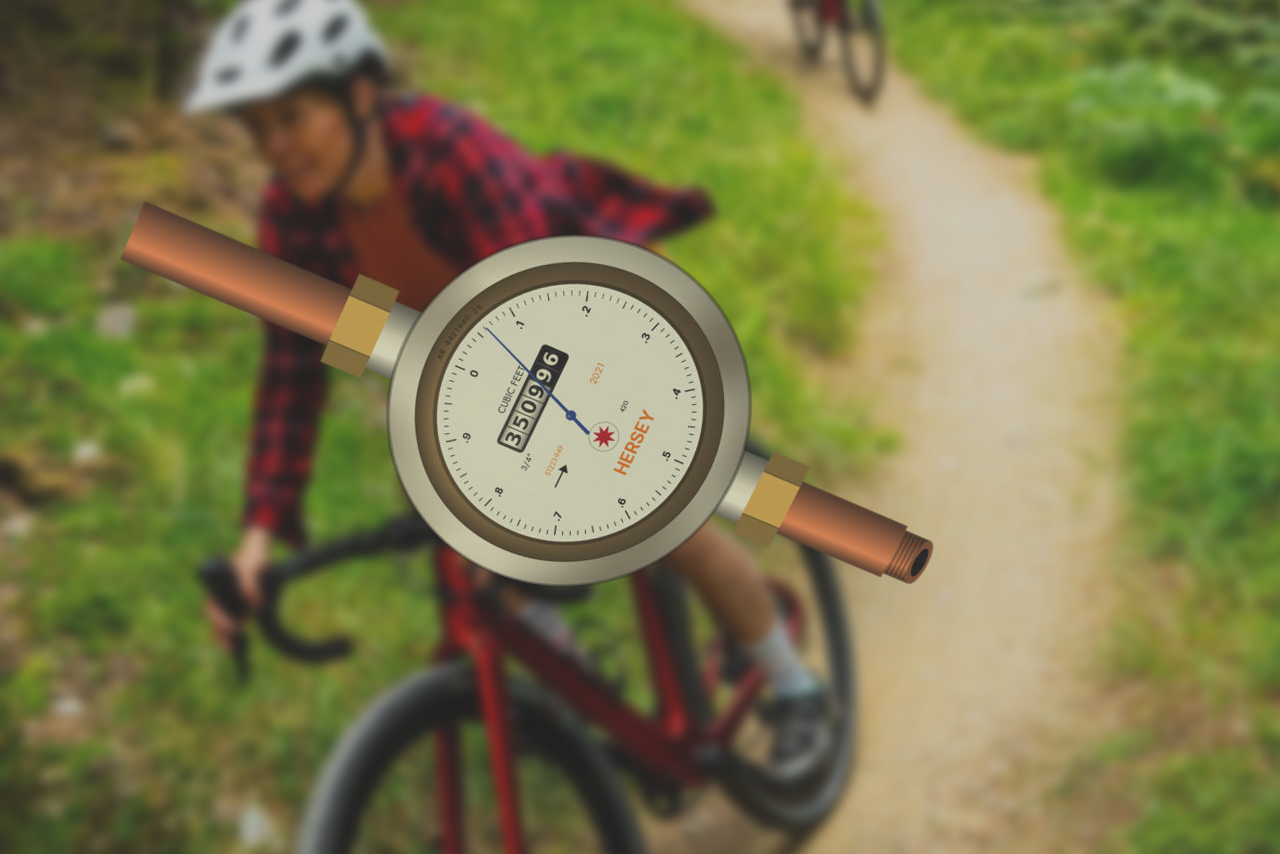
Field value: 350996.06,ft³
